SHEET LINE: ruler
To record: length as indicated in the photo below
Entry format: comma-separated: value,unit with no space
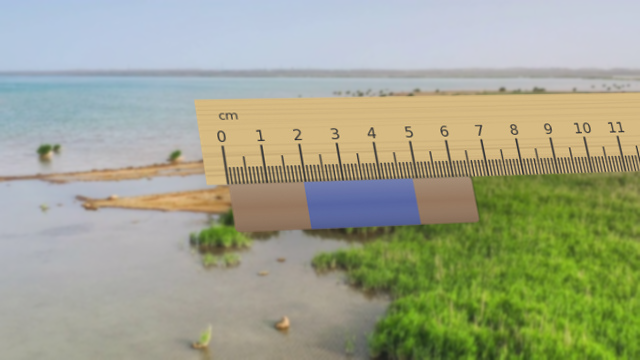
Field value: 6.5,cm
